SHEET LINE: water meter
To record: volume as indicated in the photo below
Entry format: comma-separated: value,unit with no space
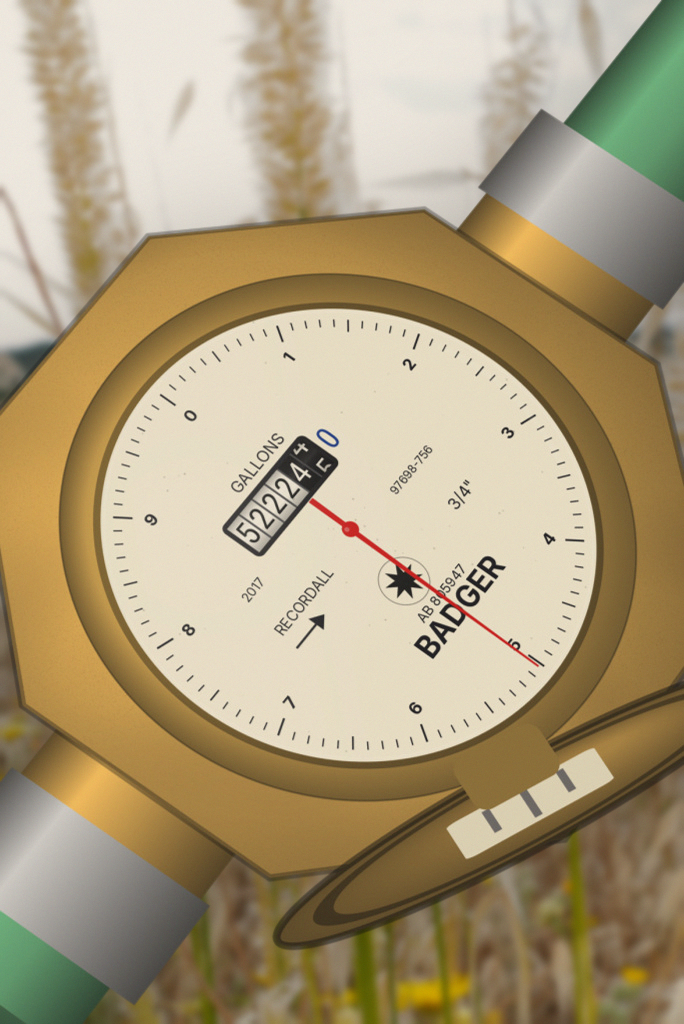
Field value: 5222445.0,gal
